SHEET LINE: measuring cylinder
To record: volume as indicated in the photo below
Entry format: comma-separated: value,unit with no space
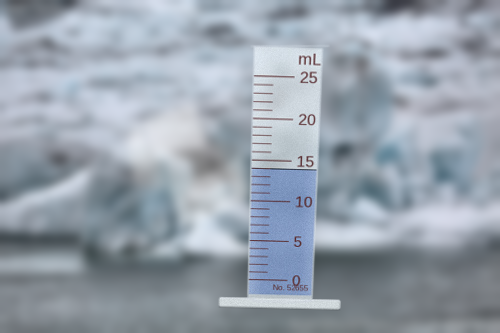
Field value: 14,mL
